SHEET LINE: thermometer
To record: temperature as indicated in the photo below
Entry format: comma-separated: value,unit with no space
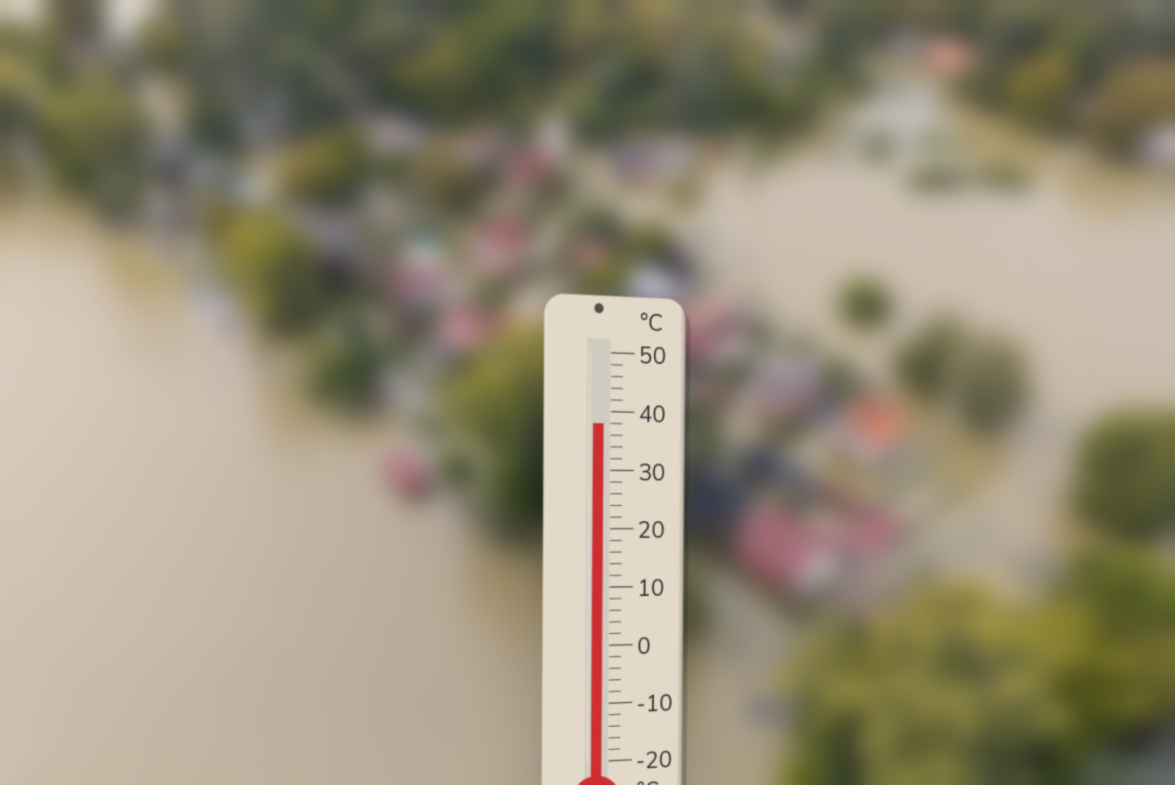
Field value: 38,°C
